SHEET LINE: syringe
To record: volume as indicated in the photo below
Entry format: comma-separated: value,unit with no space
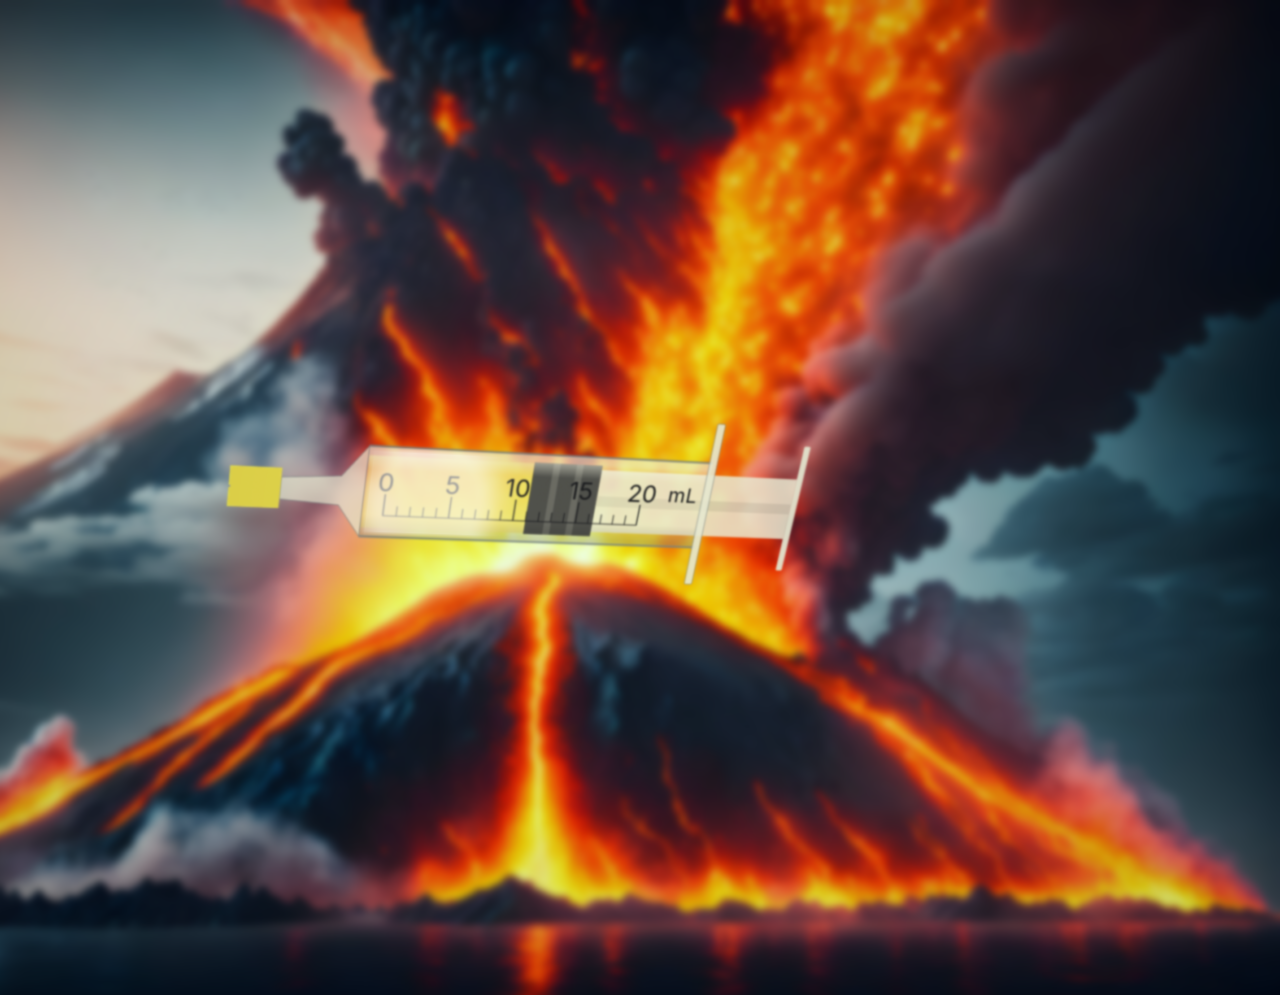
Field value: 11,mL
